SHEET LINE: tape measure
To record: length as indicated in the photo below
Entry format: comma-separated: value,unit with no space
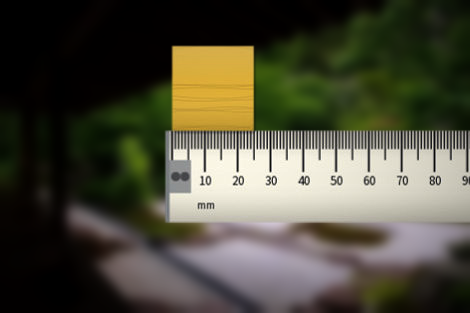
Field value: 25,mm
